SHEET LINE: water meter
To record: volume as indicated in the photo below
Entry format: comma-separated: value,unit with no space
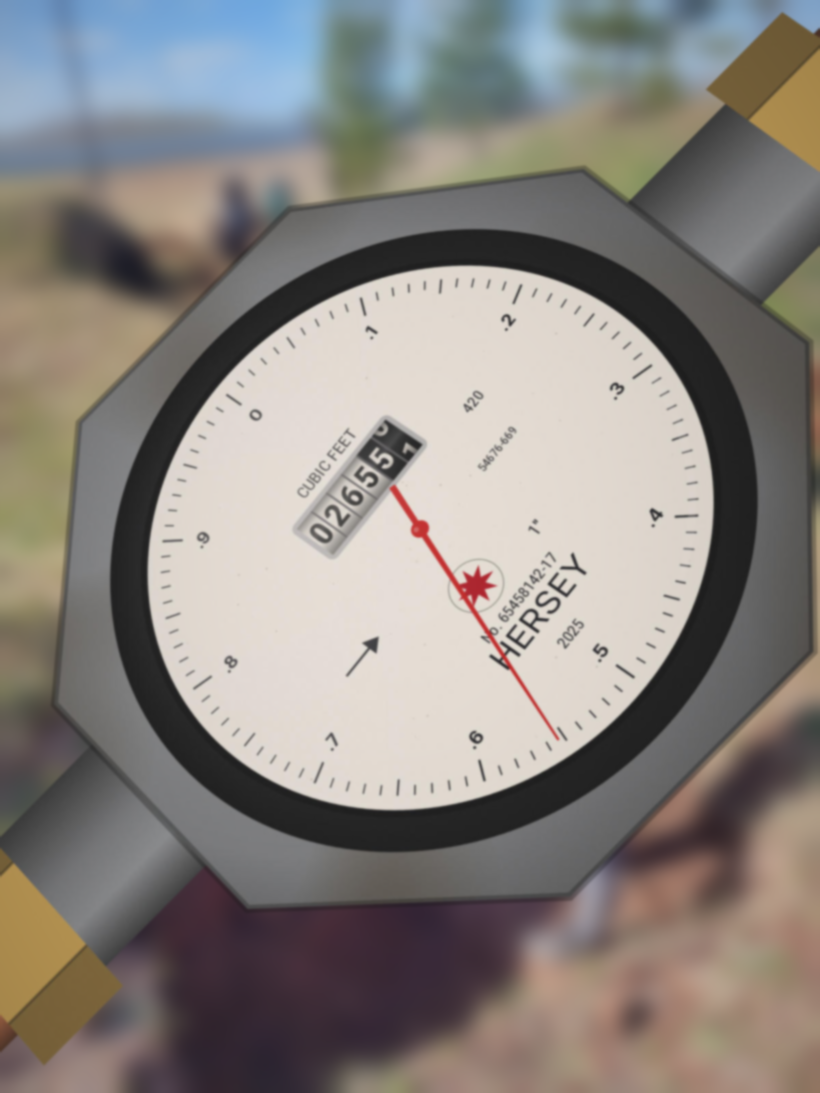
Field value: 26550.55,ft³
